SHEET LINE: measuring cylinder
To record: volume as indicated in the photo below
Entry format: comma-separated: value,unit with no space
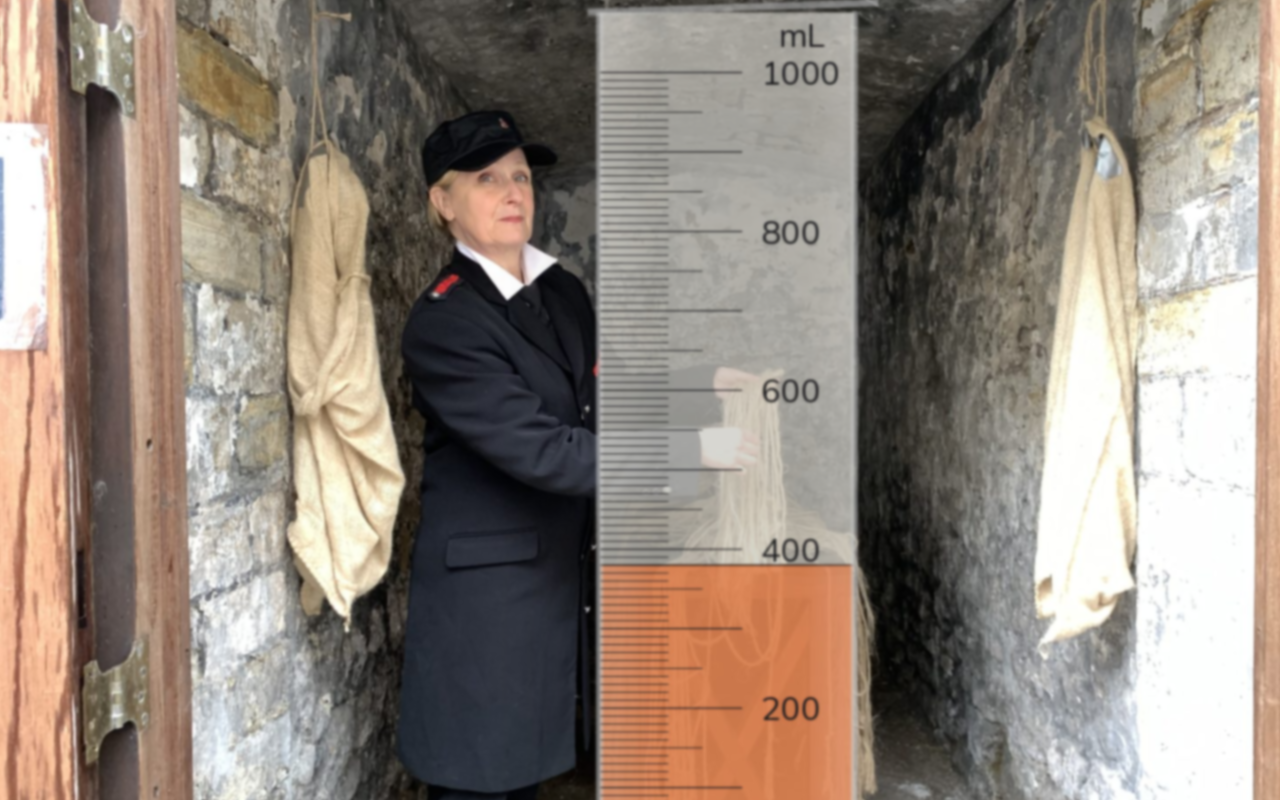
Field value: 380,mL
